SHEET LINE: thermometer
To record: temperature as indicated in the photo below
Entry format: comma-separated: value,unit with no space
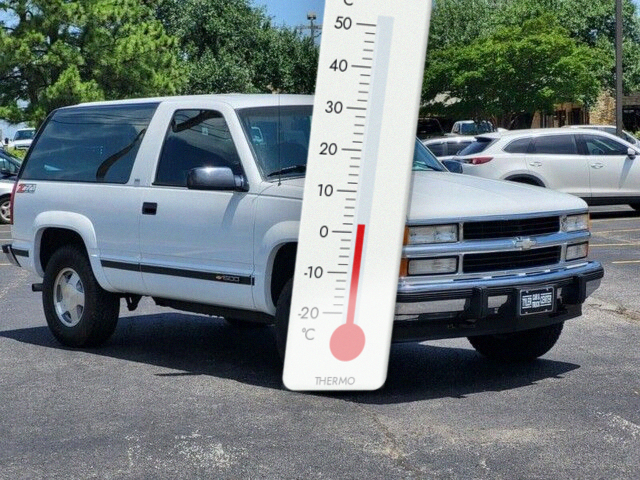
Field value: 2,°C
